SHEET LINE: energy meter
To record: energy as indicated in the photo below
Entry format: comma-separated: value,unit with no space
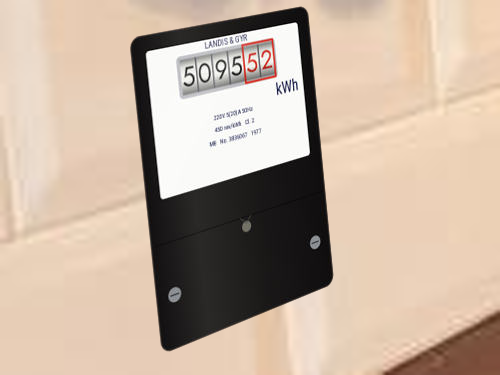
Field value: 5095.52,kWh
